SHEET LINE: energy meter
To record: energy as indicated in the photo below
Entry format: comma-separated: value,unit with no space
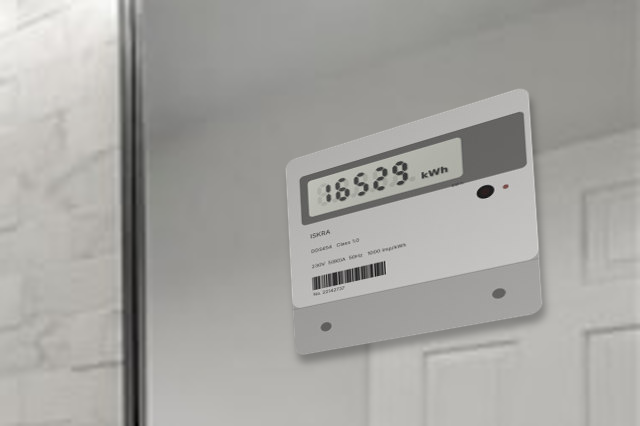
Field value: 16529,kWh
